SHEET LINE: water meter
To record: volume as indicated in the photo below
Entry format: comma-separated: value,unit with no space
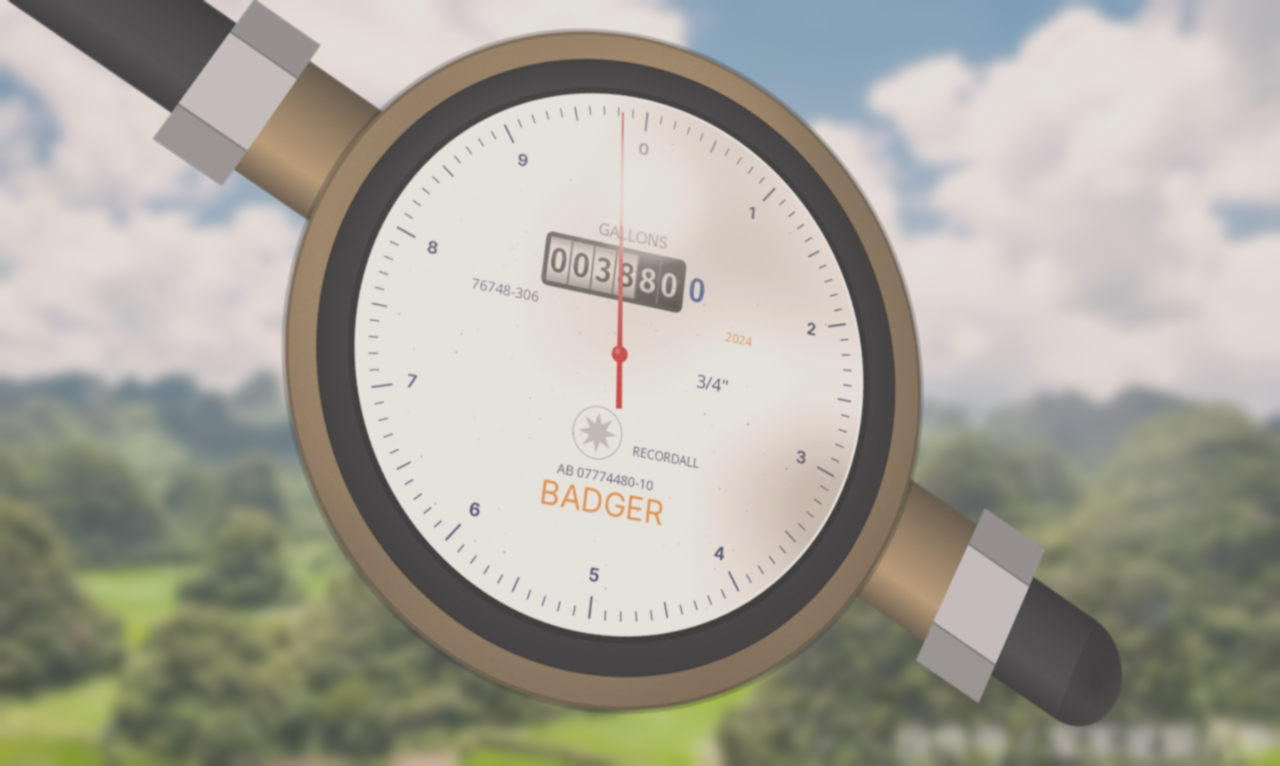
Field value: 38799.8,gal
